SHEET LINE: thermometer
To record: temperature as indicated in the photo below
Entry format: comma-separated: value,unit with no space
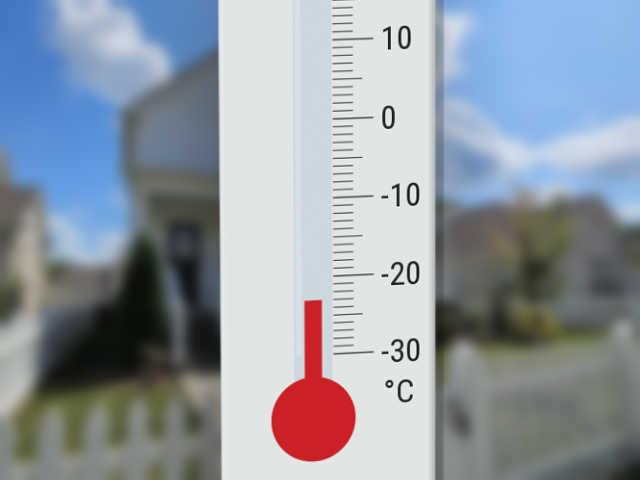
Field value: -23,°C
